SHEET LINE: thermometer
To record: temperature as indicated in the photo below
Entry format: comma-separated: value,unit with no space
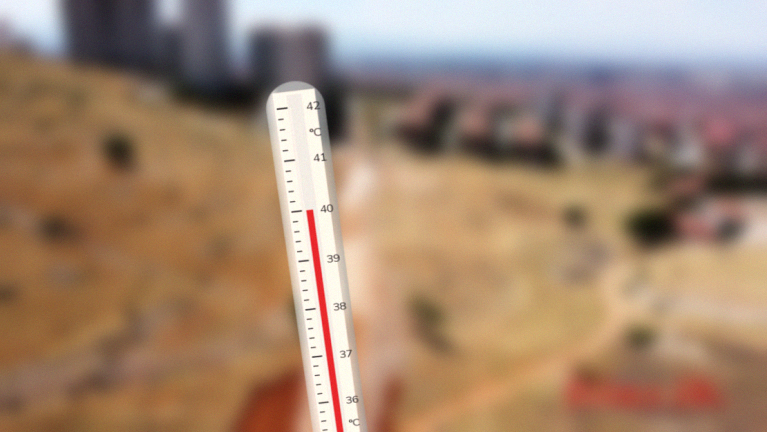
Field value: 40,°C
